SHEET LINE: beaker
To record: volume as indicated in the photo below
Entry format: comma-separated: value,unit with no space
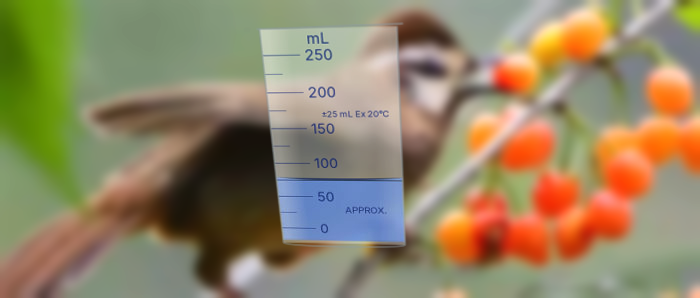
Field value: 75,mL
